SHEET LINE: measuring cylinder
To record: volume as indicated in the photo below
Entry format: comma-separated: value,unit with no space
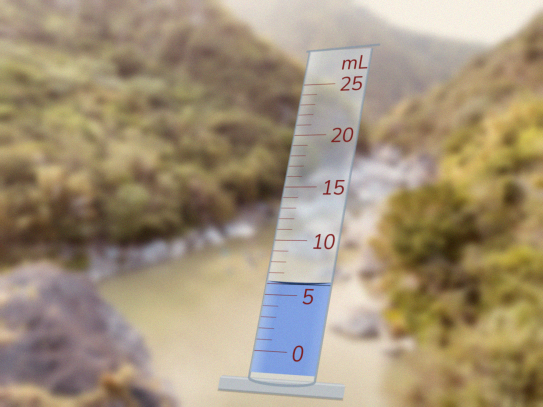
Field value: 6,mL
